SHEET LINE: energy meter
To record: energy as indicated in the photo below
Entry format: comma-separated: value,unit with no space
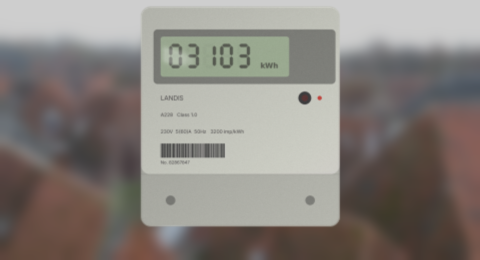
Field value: 3103,kWh
